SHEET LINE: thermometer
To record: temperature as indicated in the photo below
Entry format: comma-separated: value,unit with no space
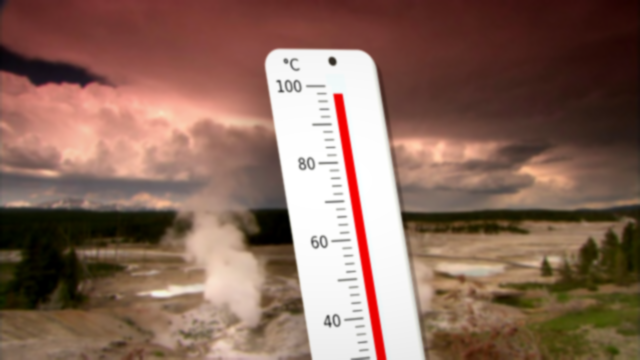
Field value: 98,°C
